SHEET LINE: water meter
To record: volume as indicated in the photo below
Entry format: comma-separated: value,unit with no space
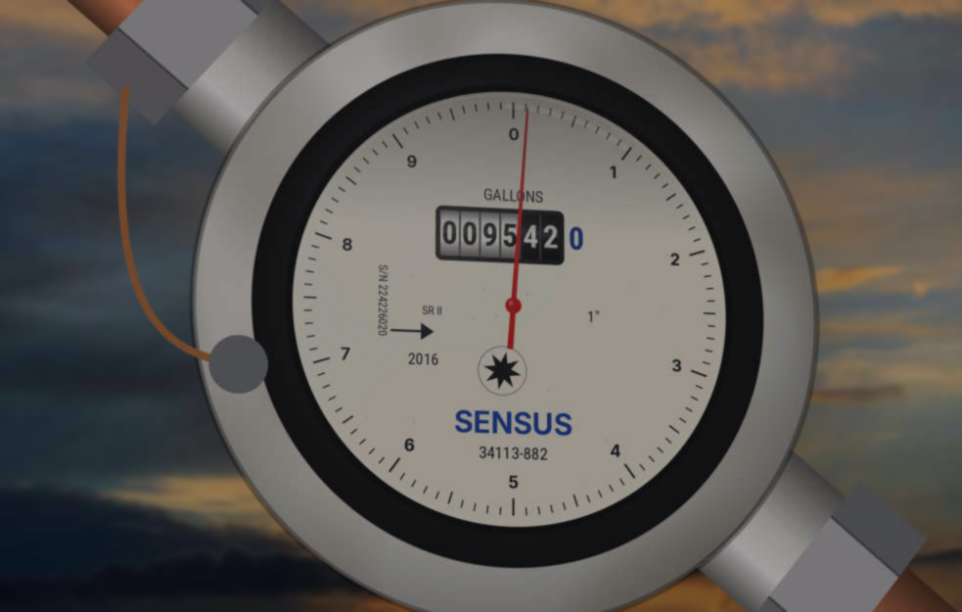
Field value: 95420.1,gal
